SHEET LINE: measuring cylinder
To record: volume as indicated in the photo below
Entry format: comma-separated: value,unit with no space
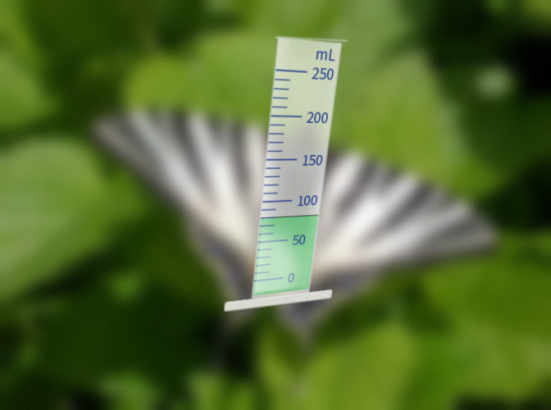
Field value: 80,mL
